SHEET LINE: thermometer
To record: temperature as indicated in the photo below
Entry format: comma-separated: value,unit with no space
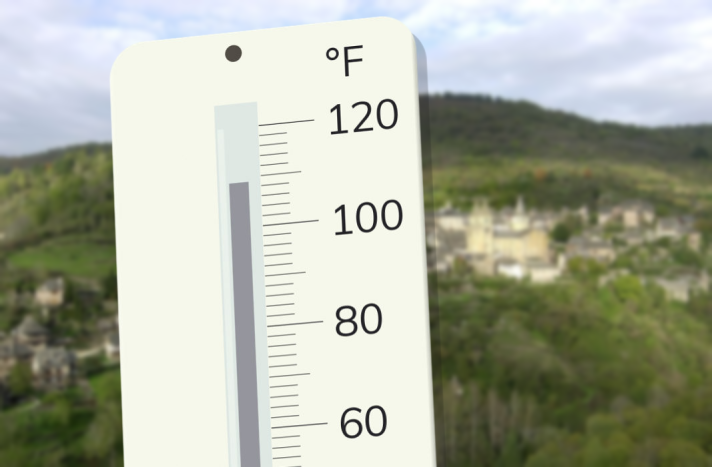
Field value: 109,°F
